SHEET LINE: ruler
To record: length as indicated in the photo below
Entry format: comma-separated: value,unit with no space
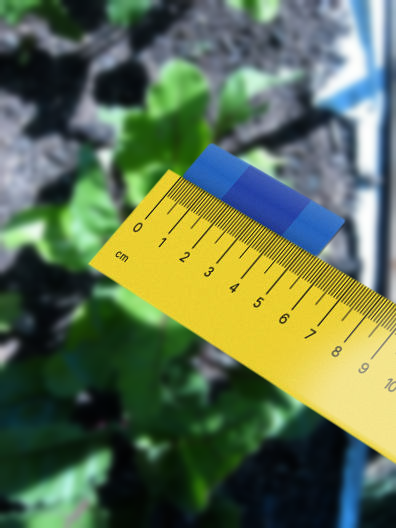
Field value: 5.5,cm
